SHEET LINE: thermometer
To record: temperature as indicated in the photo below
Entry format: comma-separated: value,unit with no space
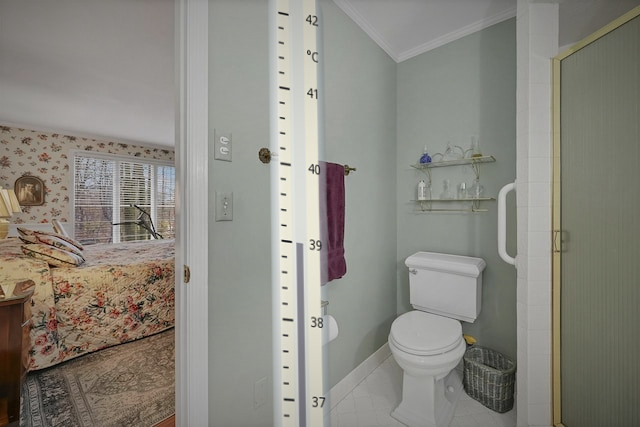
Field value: 39,°C
